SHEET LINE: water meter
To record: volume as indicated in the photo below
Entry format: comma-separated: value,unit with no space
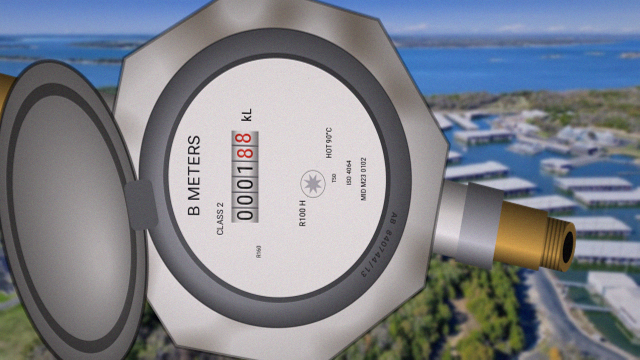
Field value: 1.88,kL
